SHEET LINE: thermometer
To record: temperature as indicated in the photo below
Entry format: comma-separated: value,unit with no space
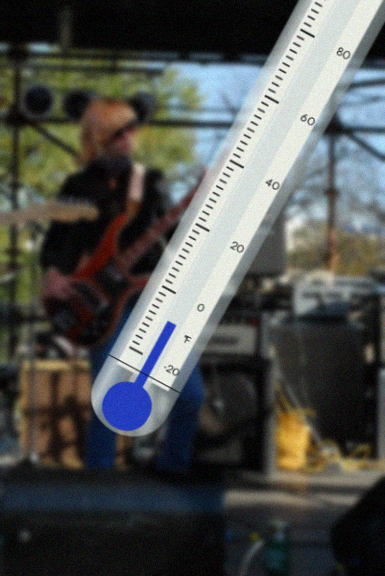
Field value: -8,°F
